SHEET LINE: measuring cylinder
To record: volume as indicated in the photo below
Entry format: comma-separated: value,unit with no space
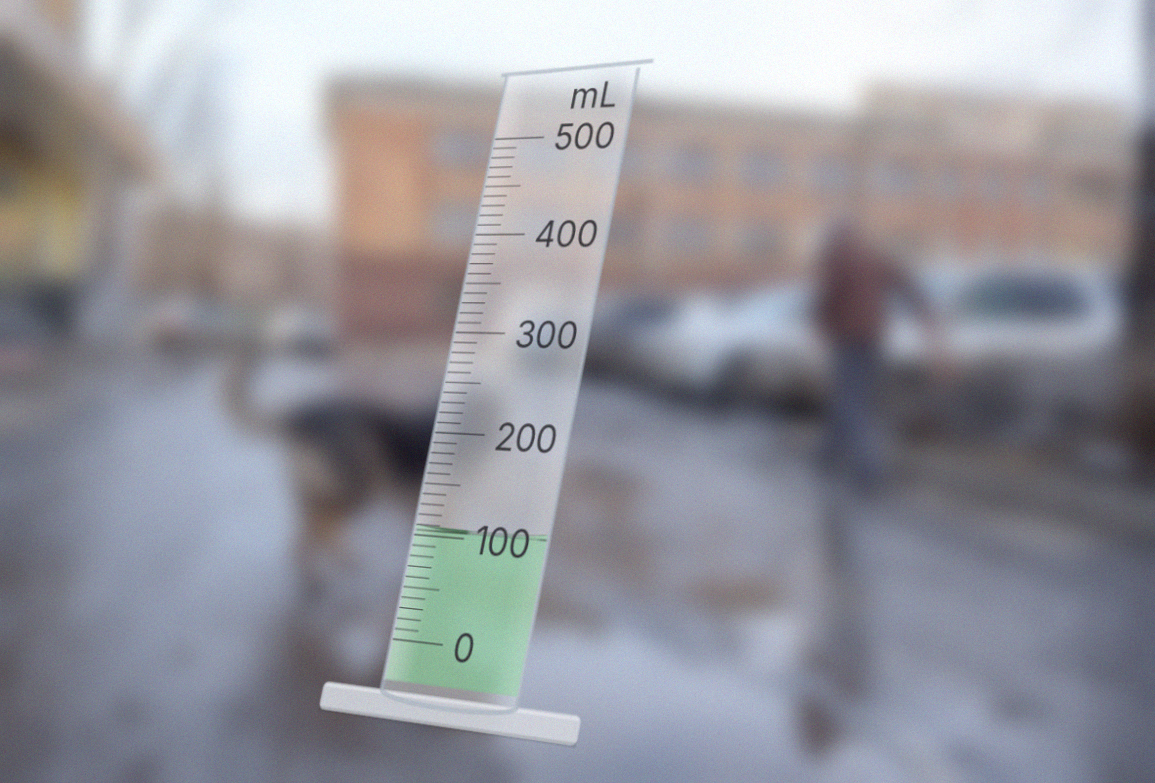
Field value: 105,mL
